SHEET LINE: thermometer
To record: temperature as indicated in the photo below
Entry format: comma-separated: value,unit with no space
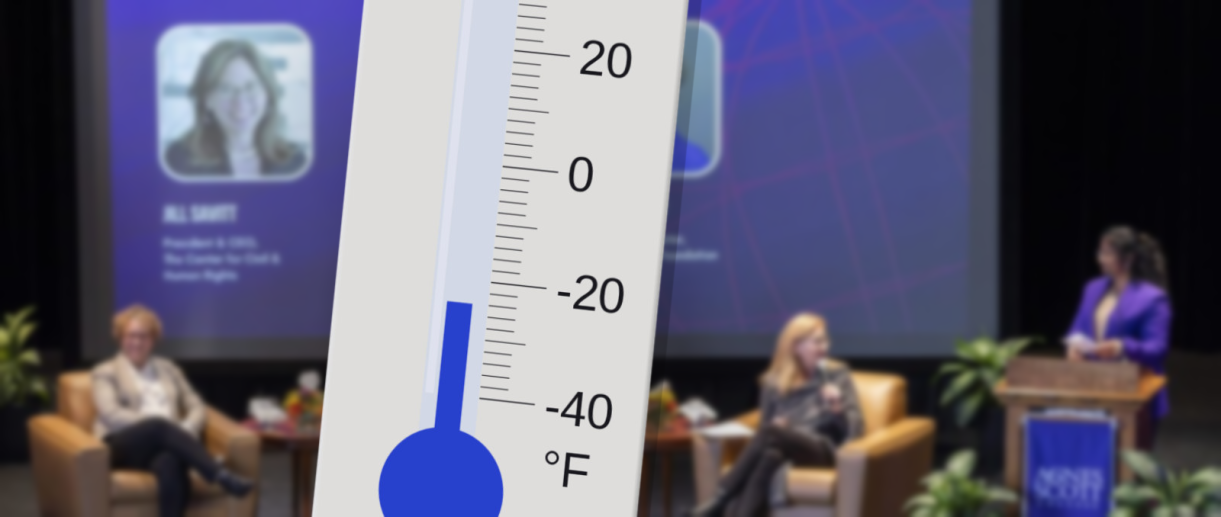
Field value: -24,°F
